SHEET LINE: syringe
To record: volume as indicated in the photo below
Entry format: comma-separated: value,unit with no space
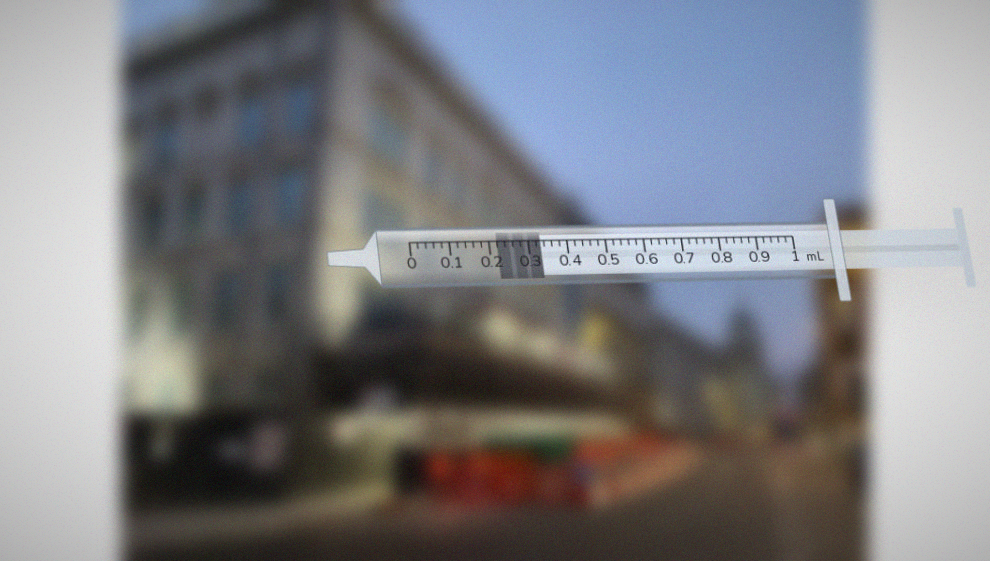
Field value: 0.22,mL
